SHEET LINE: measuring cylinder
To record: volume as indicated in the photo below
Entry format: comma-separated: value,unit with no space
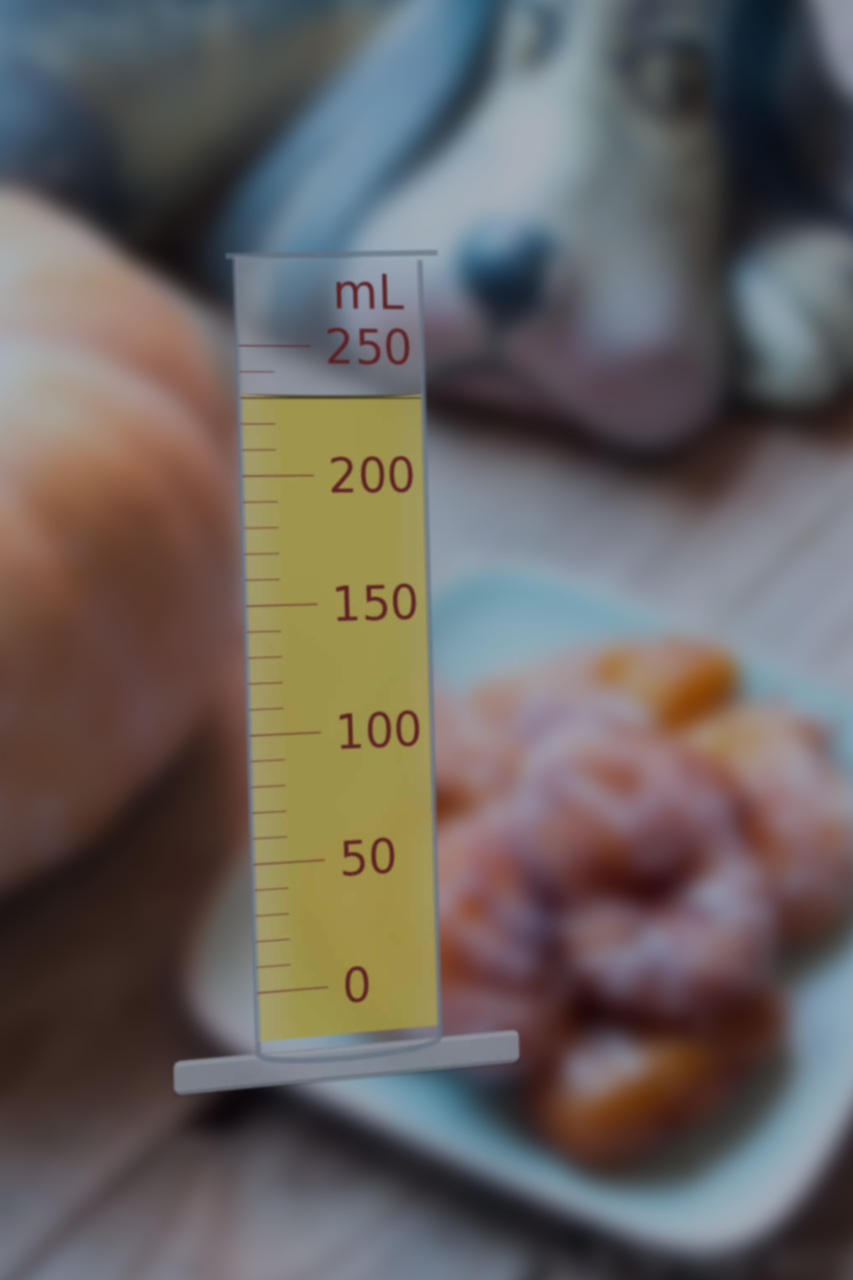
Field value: 230,mL
